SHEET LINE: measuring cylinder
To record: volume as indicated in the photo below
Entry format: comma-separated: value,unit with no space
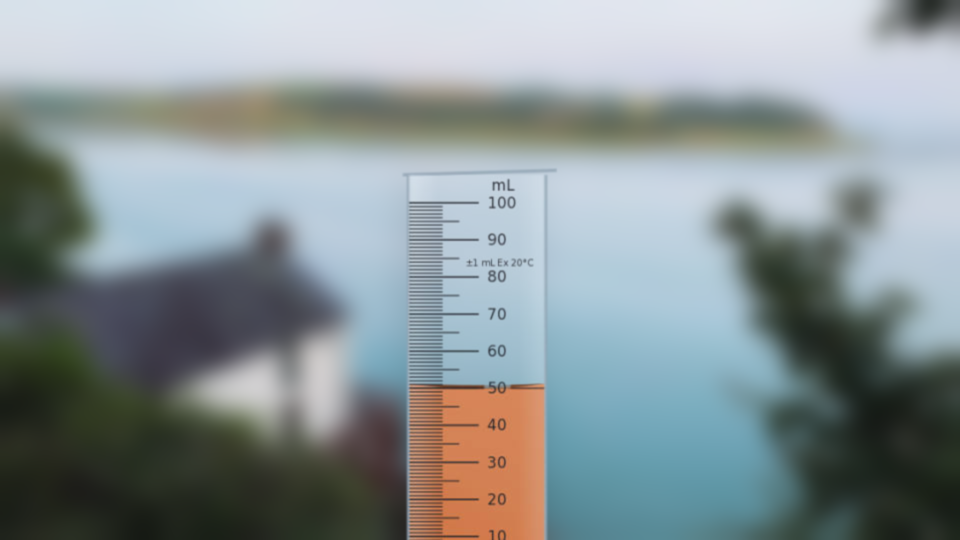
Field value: 50,mL
